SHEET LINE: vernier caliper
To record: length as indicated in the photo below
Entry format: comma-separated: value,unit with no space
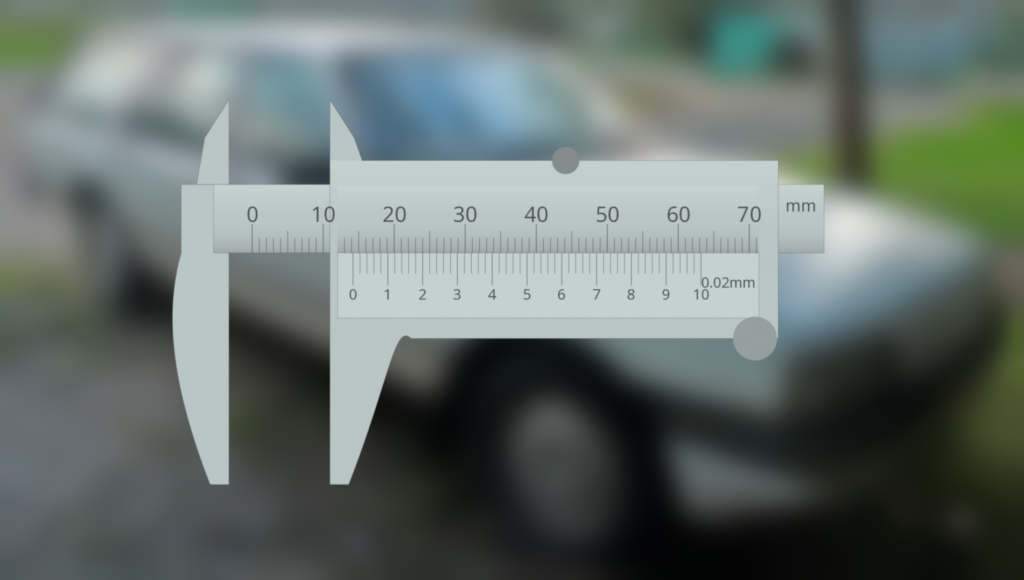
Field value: 14.2,mm
